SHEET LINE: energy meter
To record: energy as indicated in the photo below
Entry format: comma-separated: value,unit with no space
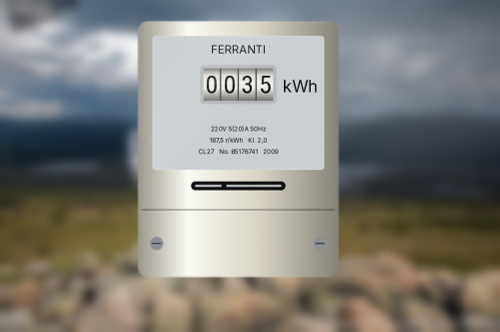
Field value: 35,kWh
